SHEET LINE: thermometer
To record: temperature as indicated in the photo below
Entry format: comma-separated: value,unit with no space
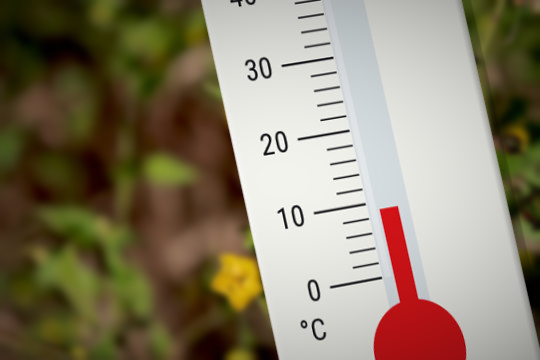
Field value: 9,°C
